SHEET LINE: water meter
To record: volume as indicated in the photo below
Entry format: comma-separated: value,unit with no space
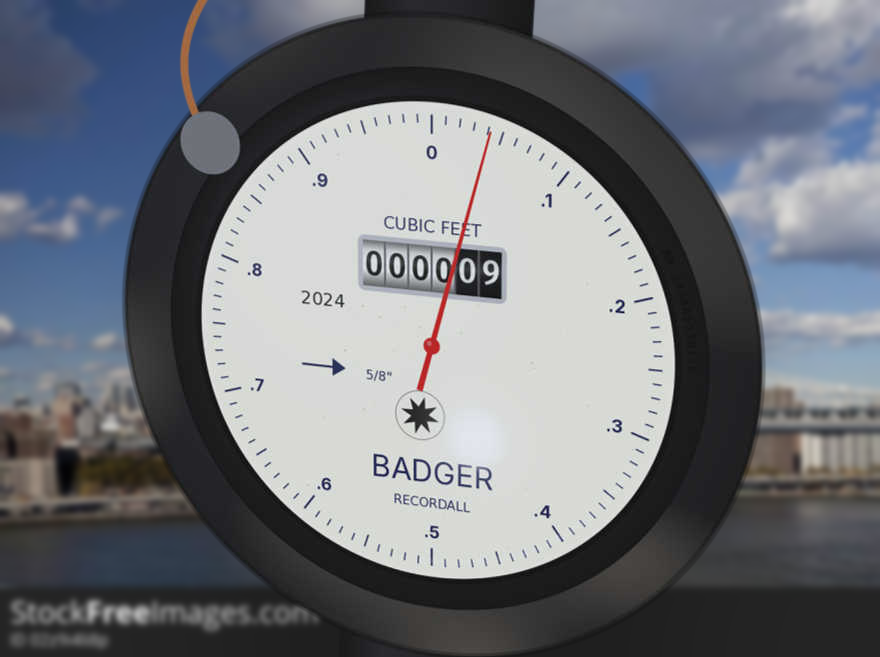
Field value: 9.04,ft³
